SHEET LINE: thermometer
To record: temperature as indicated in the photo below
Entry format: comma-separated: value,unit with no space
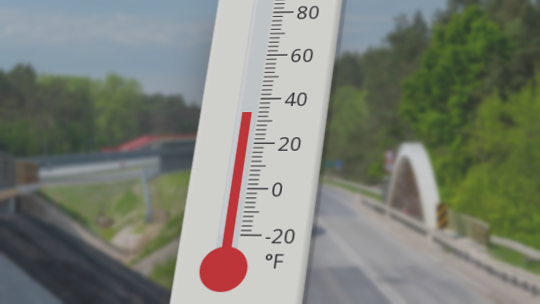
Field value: 34,°F
